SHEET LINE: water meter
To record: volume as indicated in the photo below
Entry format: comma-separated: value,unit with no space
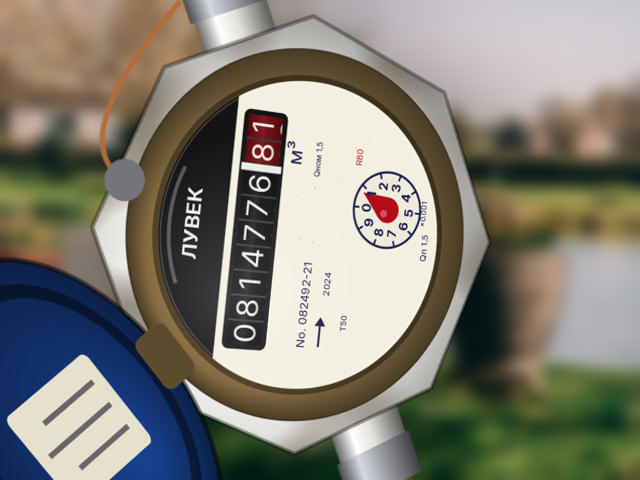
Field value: 814776.810,m³
